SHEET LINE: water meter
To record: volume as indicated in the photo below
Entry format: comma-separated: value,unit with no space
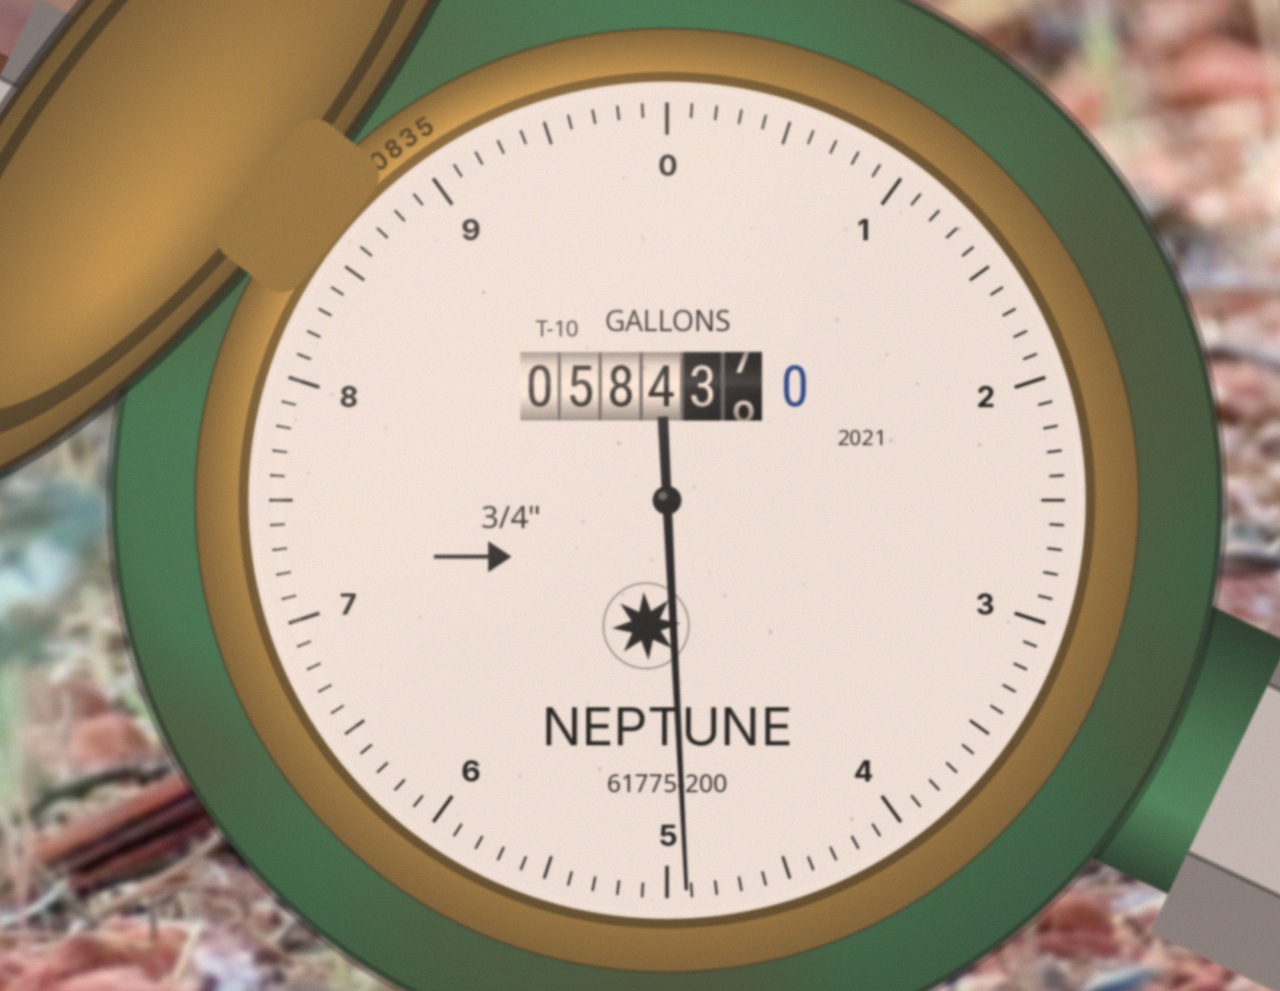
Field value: 584374.9,gal
